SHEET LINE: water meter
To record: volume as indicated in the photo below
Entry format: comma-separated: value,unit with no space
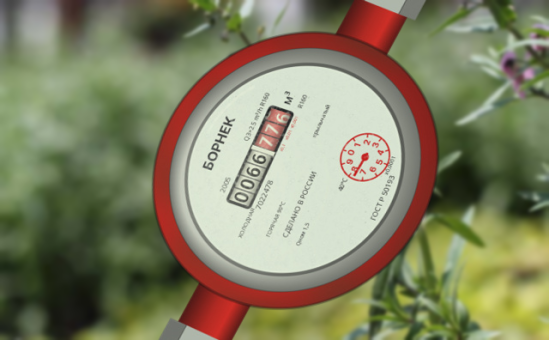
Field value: 66.7757,m³
